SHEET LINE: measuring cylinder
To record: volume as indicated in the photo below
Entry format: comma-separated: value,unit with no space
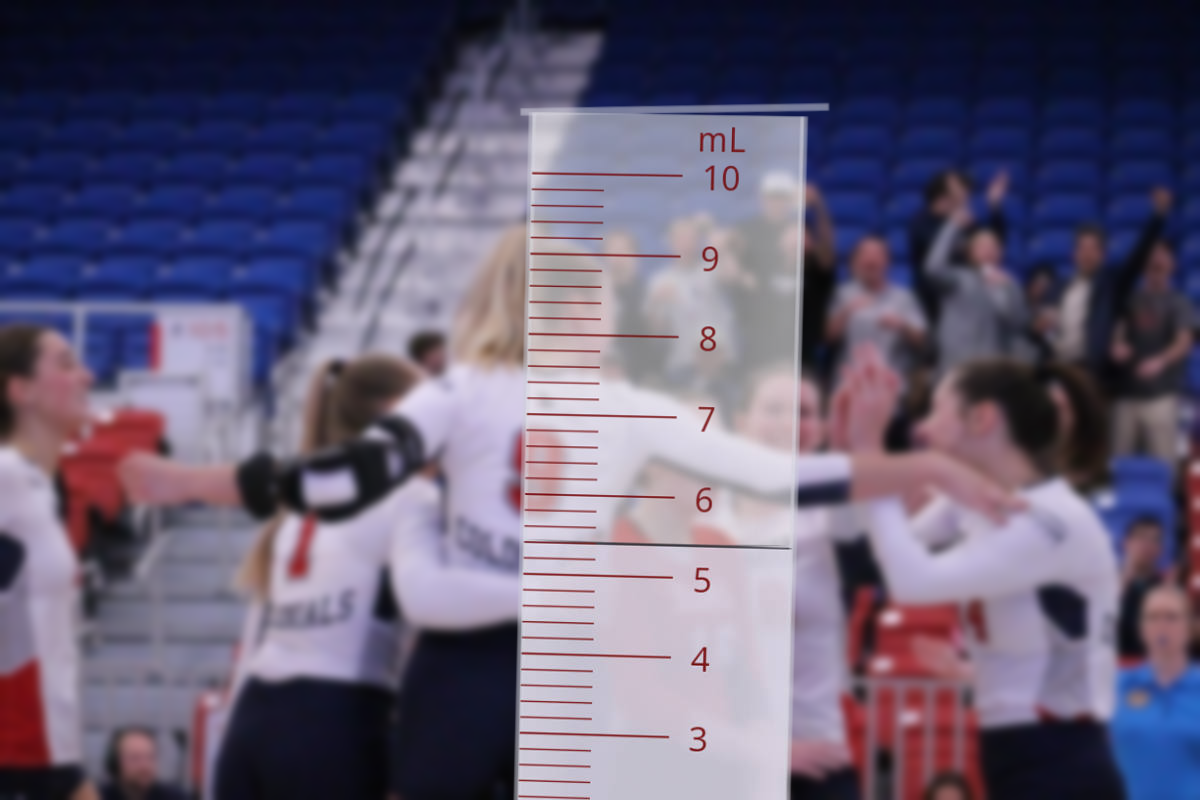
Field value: 5.4,mL
